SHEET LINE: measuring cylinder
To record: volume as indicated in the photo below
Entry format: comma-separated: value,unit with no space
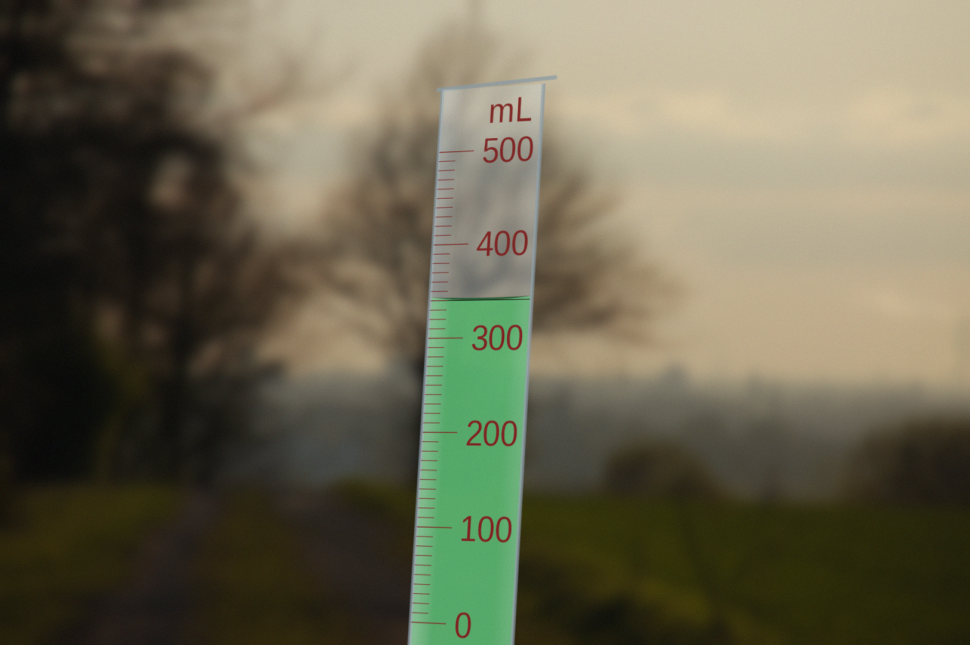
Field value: 340,mL
